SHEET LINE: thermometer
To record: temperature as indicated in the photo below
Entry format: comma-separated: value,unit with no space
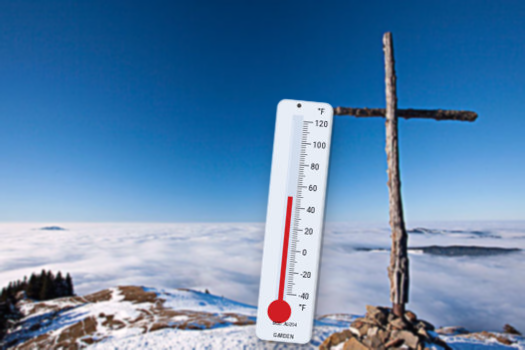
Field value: 50,°F
